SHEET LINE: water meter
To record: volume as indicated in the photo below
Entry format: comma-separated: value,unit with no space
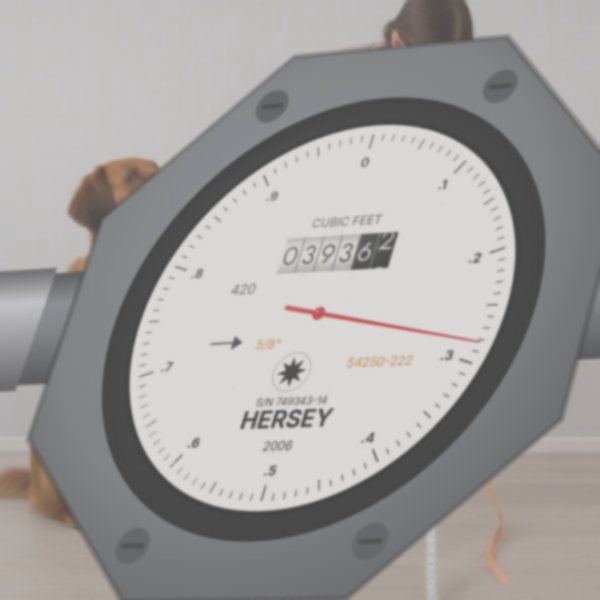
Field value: 39362.28,ft³
